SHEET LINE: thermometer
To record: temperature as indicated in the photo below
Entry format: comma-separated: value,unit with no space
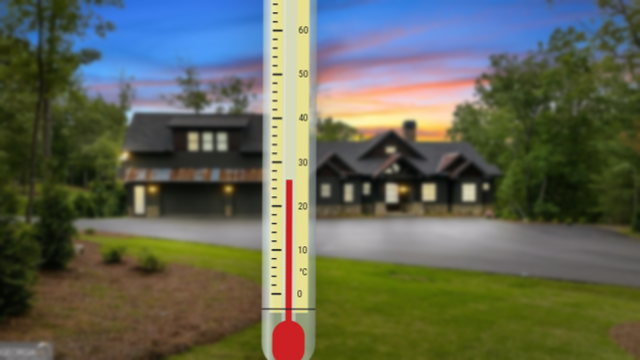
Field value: 26,°C
